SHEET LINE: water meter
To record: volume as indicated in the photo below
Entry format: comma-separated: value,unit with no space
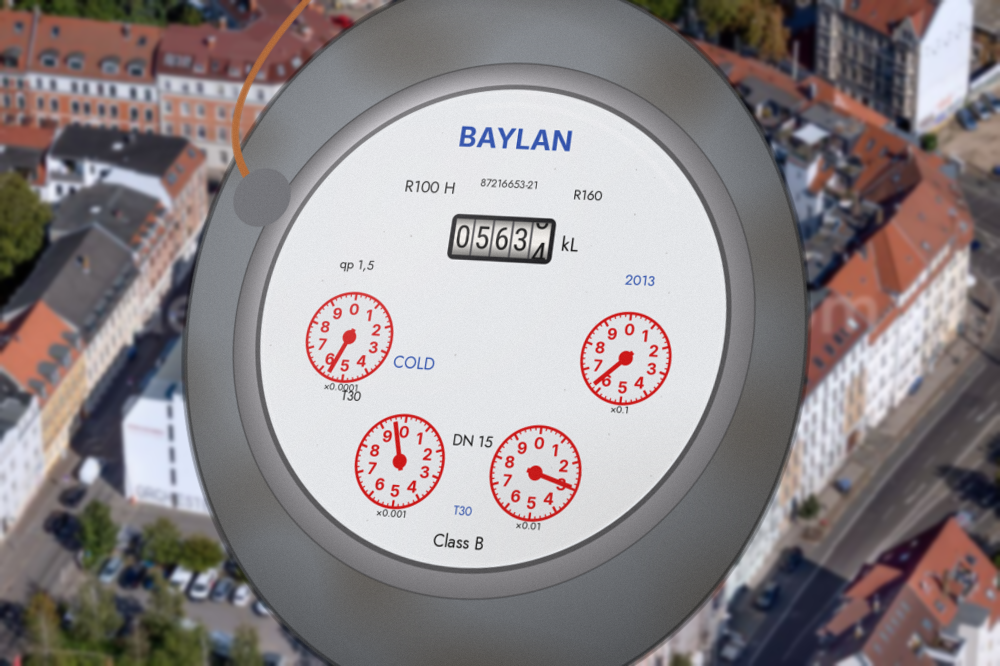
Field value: 5633.6295,kL
